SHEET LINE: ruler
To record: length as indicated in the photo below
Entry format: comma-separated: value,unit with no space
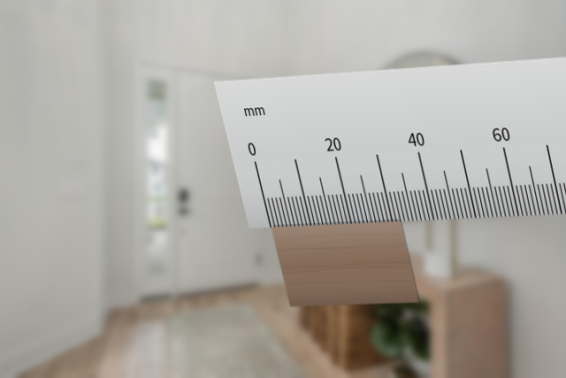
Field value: 32,mm
